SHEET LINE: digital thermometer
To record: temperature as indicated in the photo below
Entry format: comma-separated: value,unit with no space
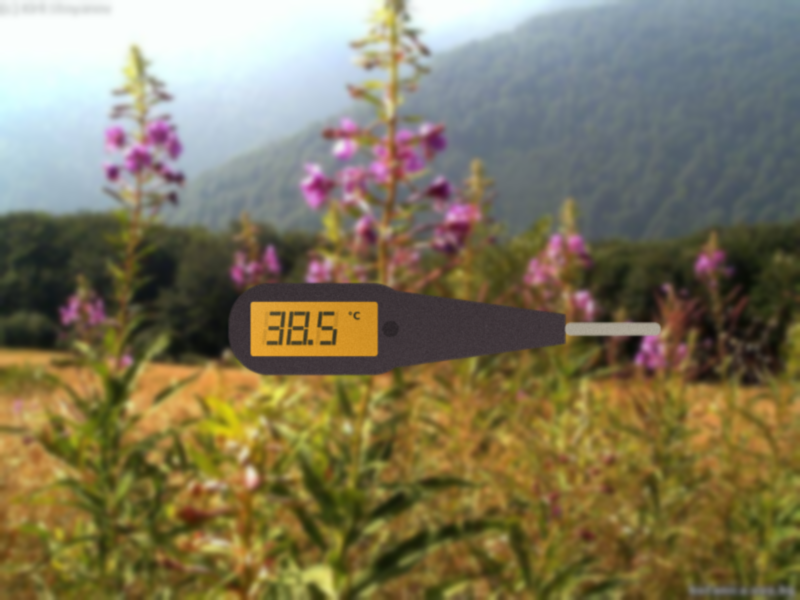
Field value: 38.5,°C
